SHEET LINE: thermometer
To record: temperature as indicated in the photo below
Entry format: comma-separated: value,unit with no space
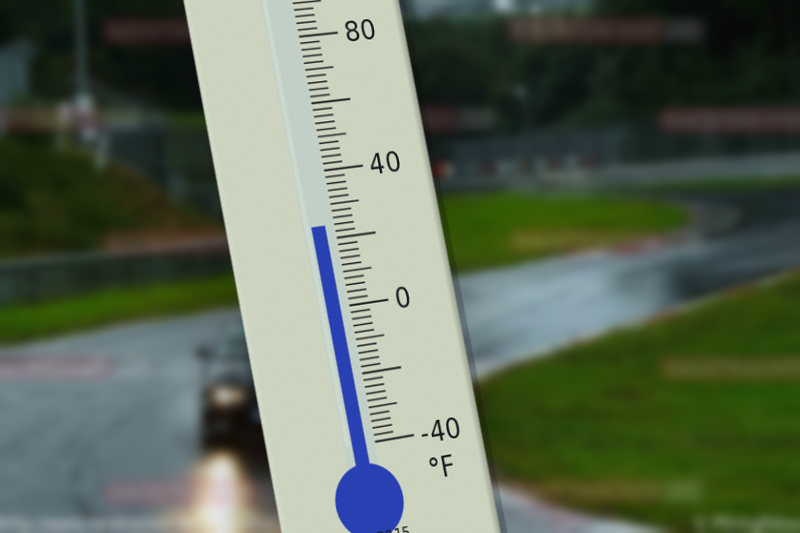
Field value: 24,°F
